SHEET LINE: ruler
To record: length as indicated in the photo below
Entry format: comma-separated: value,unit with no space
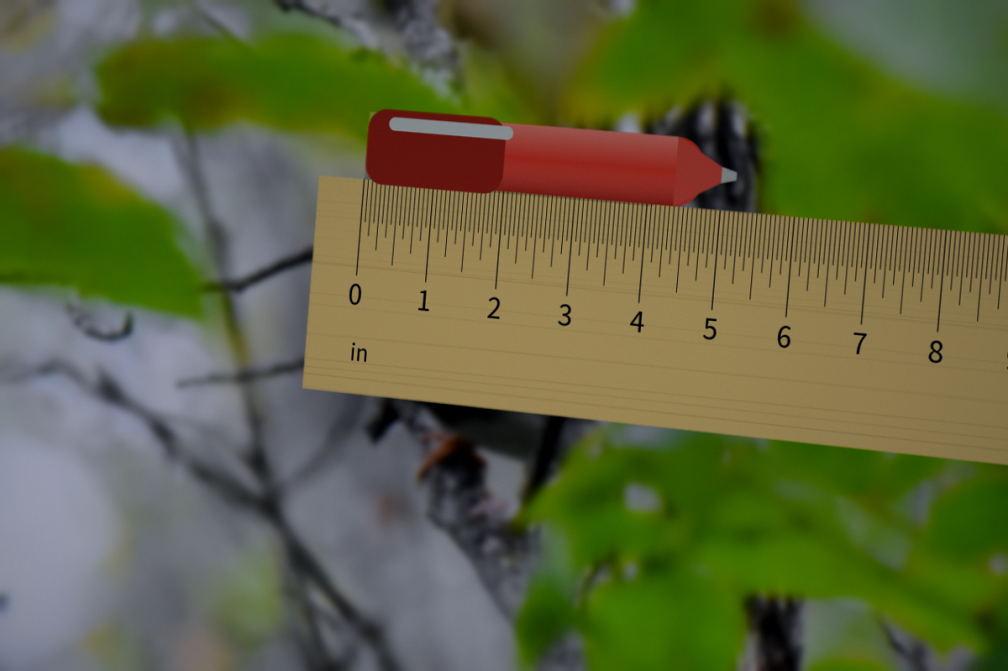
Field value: 5.1875,in
